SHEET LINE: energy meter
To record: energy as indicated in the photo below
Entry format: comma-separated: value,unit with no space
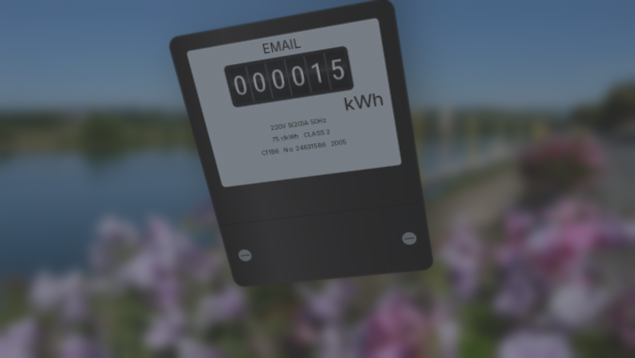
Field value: 15,kWh
